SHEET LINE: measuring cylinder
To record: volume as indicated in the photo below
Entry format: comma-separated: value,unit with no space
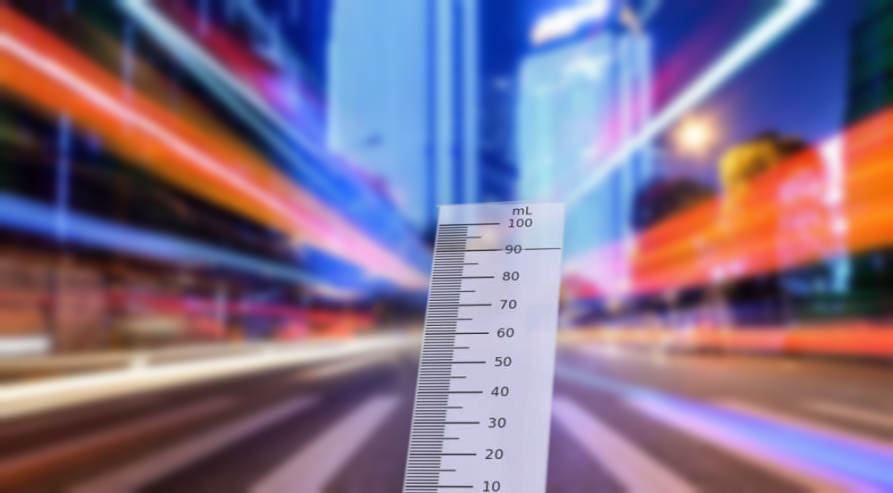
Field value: 90,mL
